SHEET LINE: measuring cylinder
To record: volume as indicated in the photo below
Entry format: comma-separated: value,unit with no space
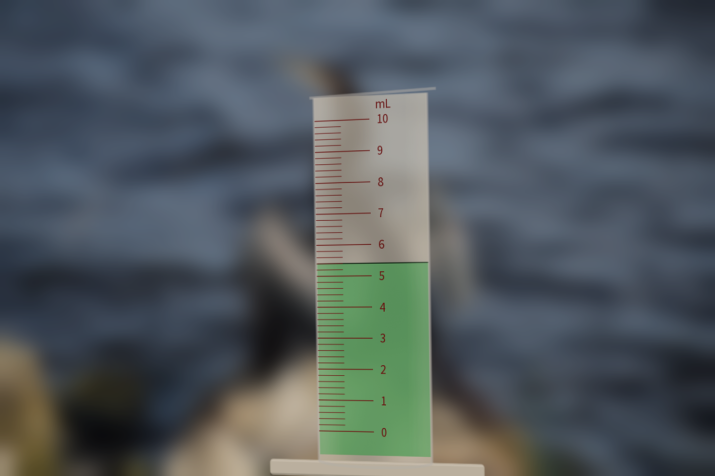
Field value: 5.4,mL
